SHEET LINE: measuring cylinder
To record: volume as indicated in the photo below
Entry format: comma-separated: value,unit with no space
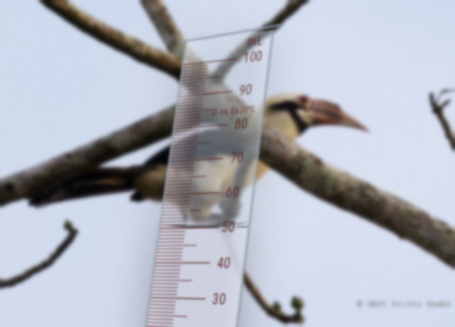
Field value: 50,mL
